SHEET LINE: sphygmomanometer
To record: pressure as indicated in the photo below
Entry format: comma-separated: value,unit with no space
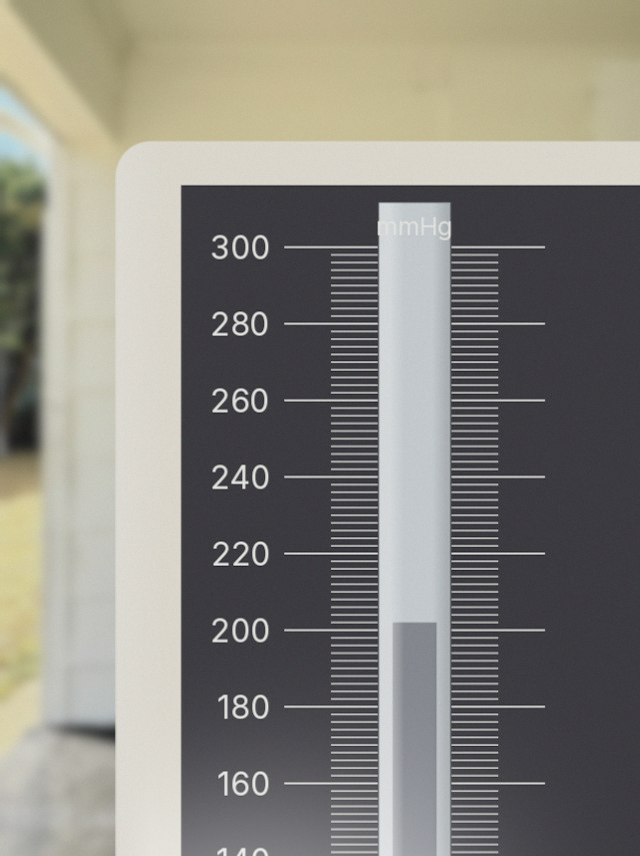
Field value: 202,mmHg
